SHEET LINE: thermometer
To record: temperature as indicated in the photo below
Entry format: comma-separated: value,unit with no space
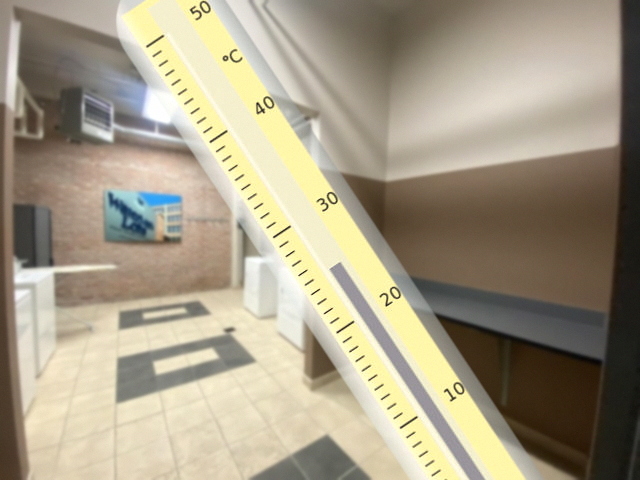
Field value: 25,°C
